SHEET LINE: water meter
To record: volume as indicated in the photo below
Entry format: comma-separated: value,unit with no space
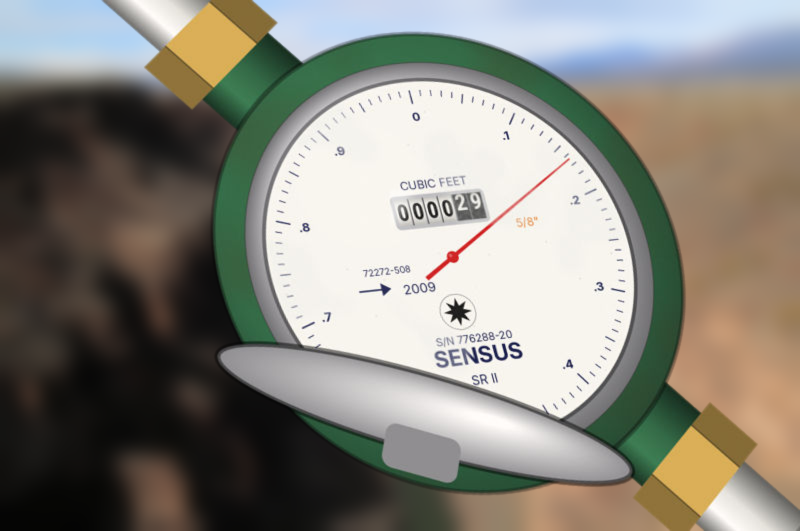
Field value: 29.16,ft³
